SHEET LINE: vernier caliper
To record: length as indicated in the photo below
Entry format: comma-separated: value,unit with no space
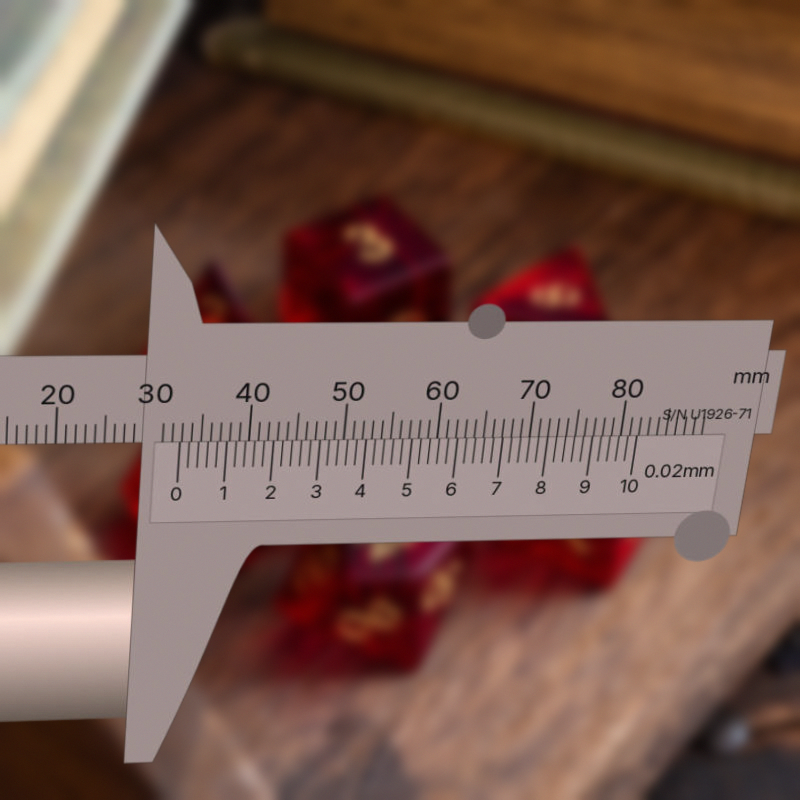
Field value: 32.8,mm
